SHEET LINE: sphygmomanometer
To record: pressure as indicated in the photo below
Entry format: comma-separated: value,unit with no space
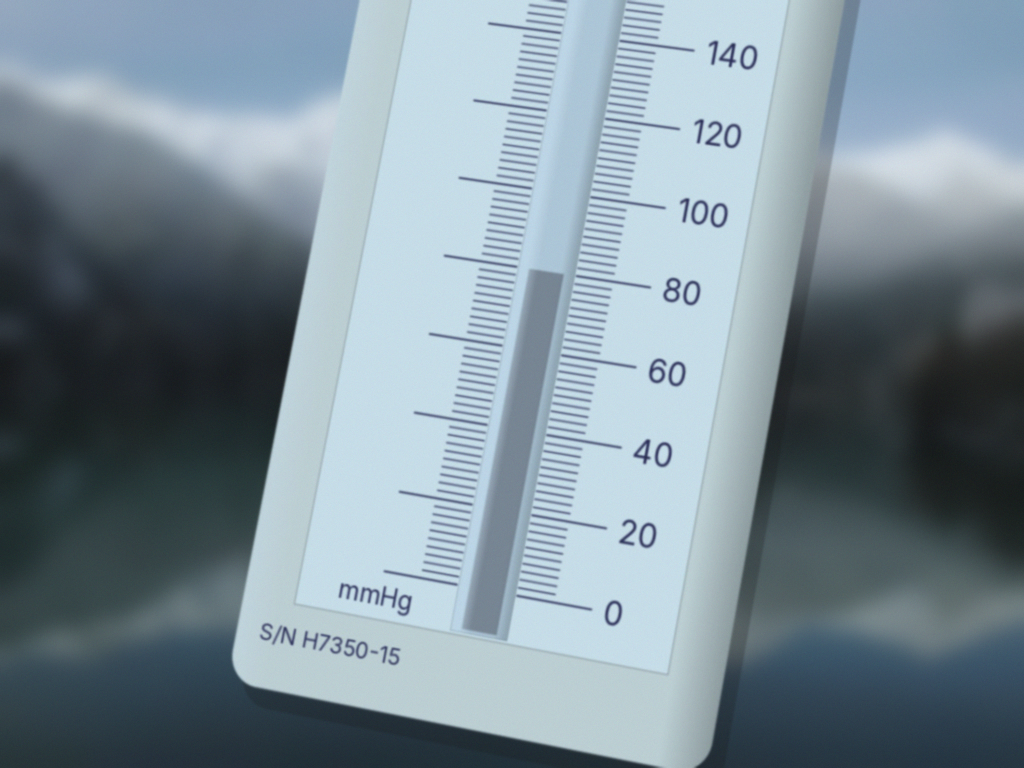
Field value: 80,mmHg
